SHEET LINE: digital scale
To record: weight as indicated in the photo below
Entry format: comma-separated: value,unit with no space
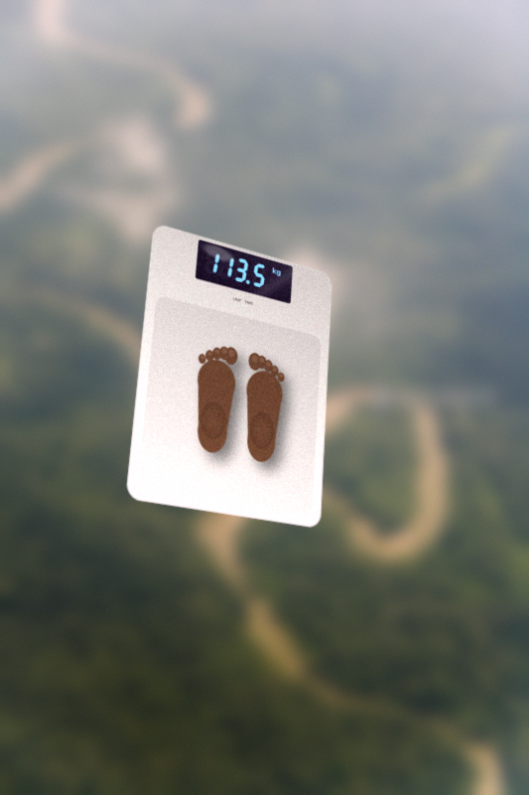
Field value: 113.5,kg
